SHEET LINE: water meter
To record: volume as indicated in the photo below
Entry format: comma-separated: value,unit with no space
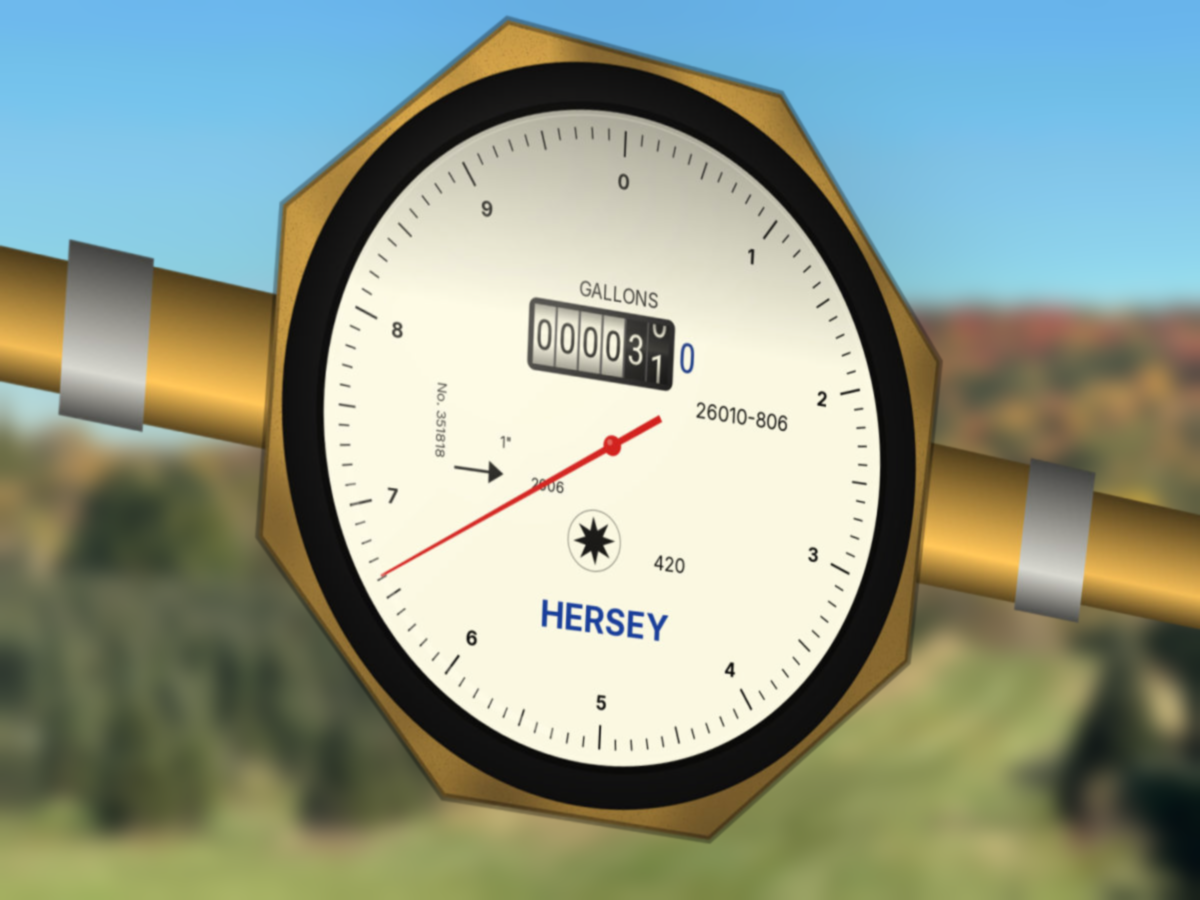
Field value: 306.6,gal
